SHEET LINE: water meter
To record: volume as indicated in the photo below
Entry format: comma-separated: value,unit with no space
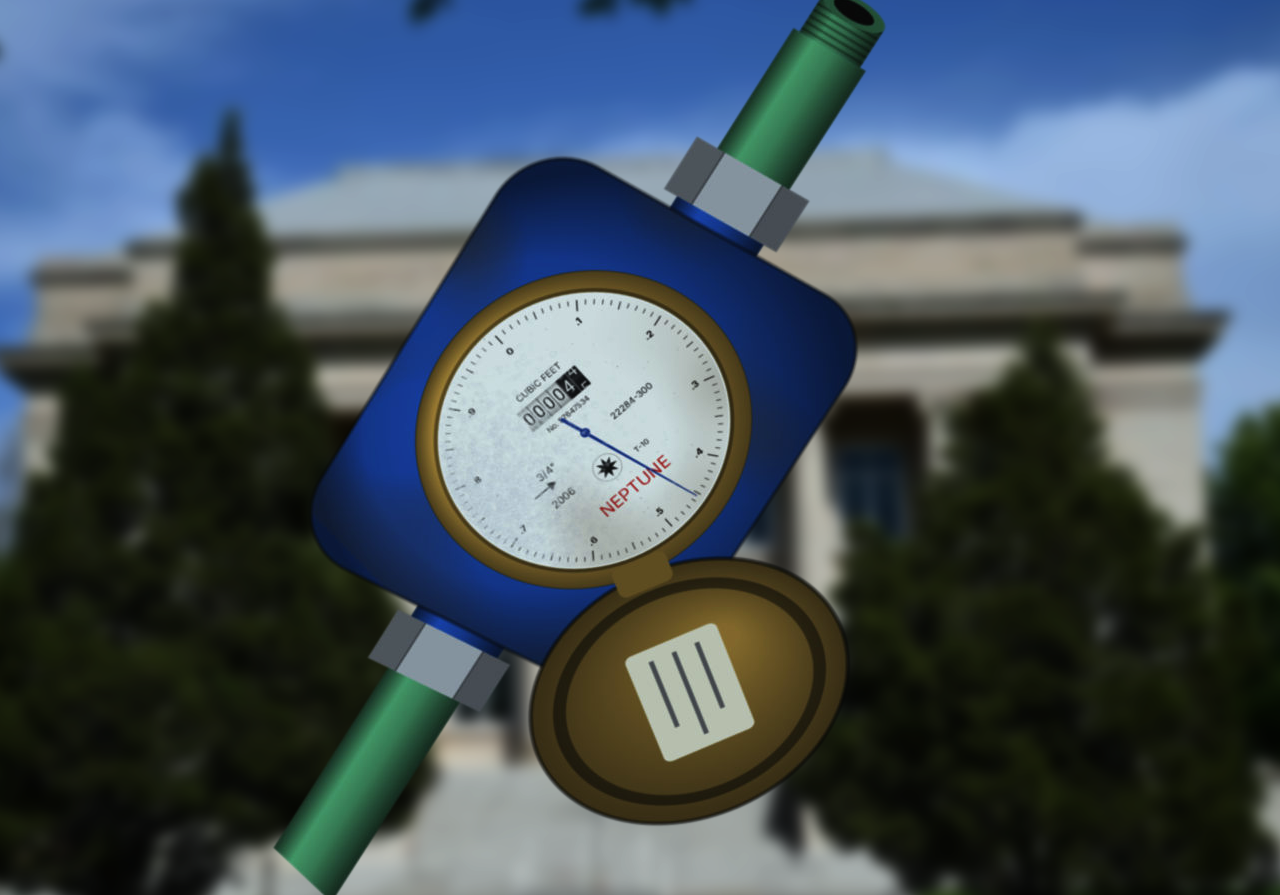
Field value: 44.45,ft³
